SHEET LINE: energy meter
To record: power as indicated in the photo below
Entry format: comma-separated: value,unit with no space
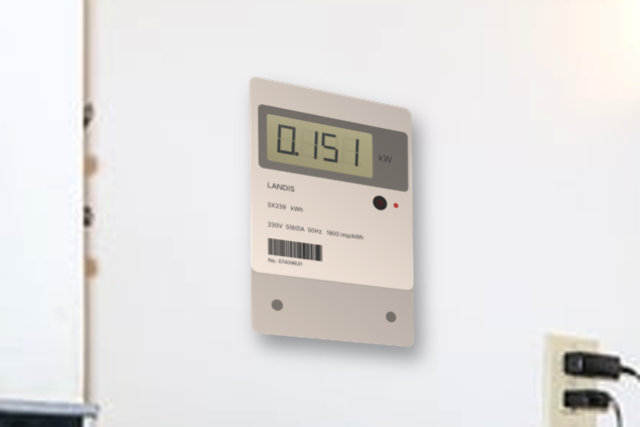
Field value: 0.151,kW
